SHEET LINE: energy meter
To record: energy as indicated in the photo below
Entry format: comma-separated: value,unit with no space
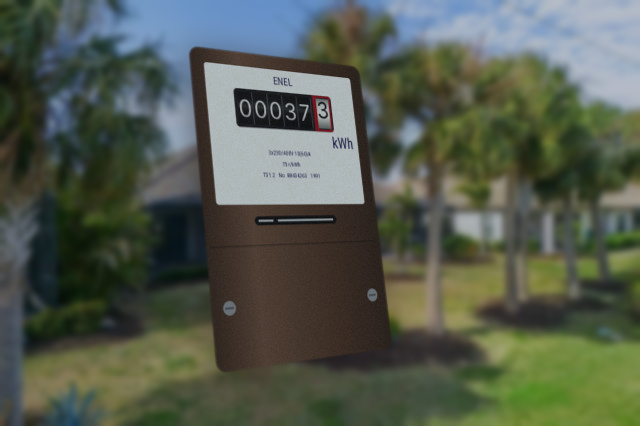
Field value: 37.3,kWh
